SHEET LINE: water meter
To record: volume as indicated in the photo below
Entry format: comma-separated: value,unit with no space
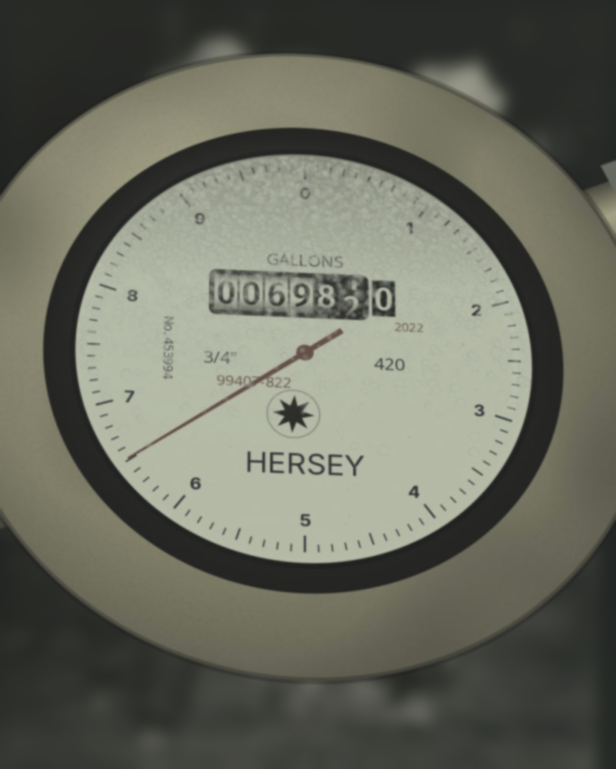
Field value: 69816.5,gal
